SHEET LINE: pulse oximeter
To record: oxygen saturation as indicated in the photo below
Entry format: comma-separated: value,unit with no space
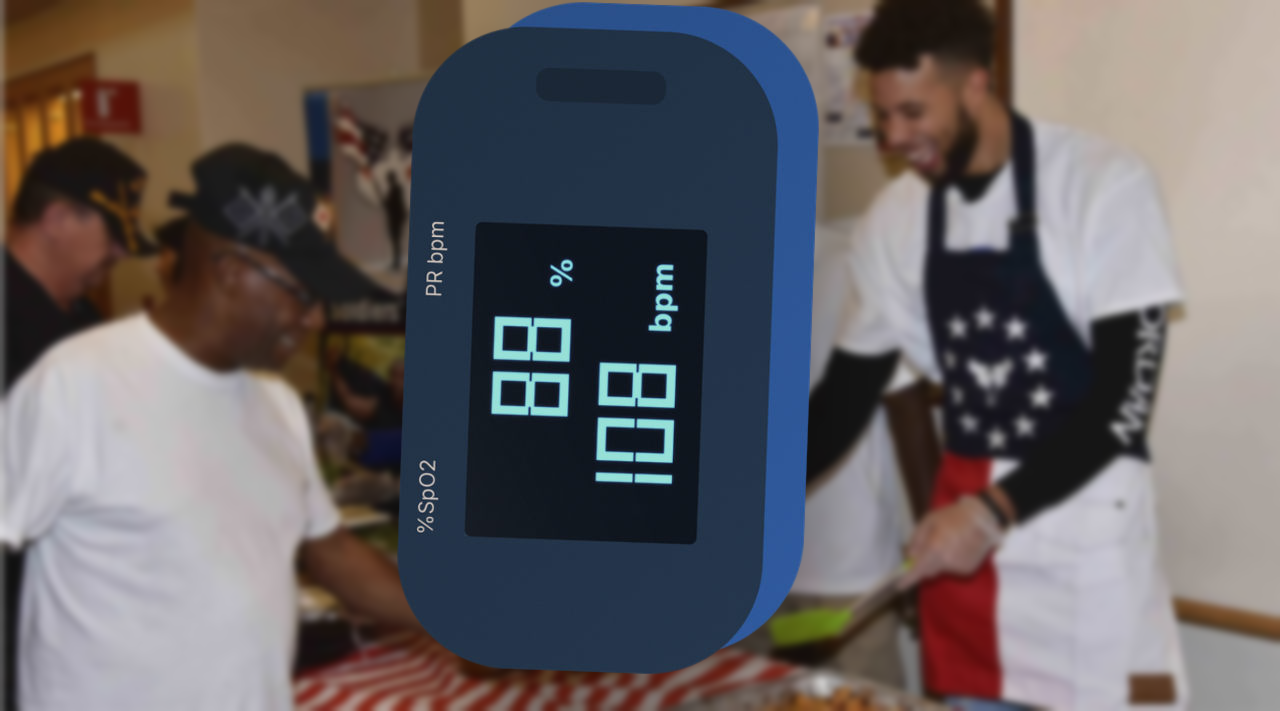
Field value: 88,%
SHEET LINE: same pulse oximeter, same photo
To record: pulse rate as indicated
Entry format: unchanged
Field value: 108,bpm
